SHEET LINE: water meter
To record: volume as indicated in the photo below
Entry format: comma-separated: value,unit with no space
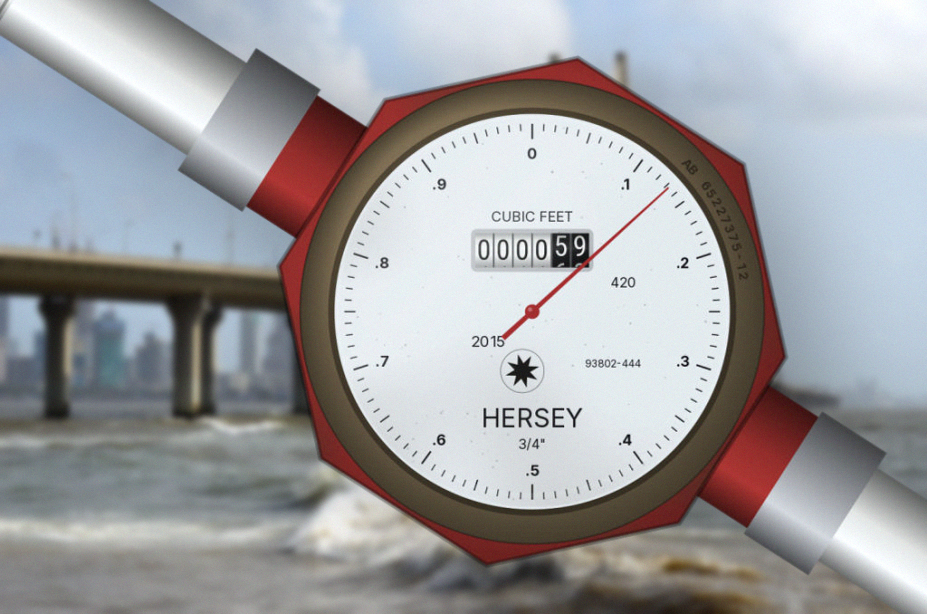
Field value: 59.13,ft³
